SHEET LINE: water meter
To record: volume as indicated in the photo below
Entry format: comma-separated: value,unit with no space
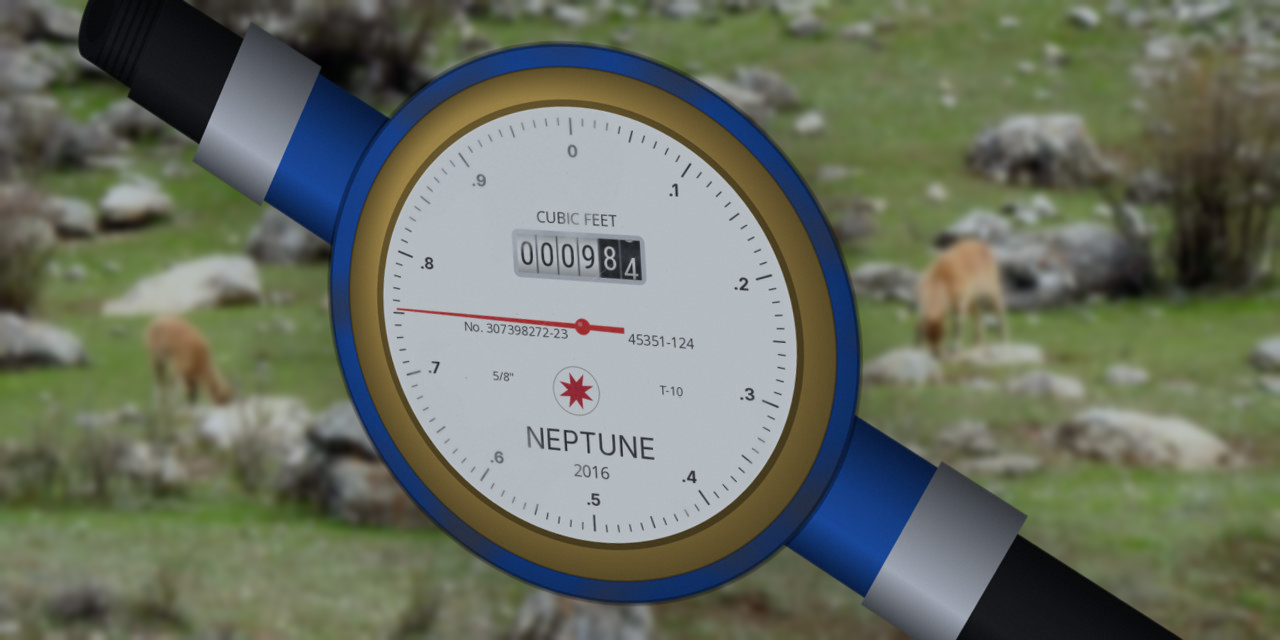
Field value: 983.75,ft³
